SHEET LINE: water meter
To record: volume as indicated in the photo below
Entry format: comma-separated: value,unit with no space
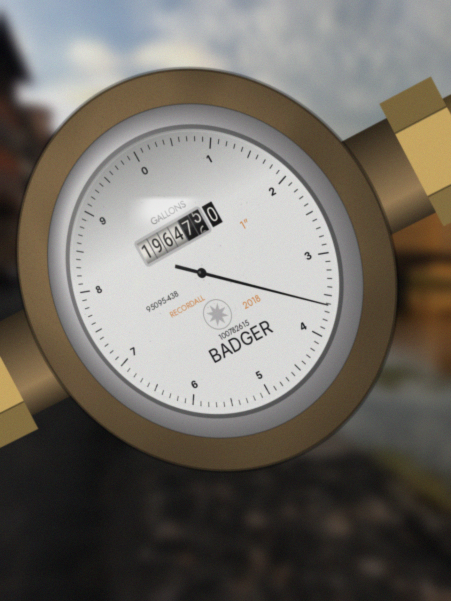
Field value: 1964753.6,gal
